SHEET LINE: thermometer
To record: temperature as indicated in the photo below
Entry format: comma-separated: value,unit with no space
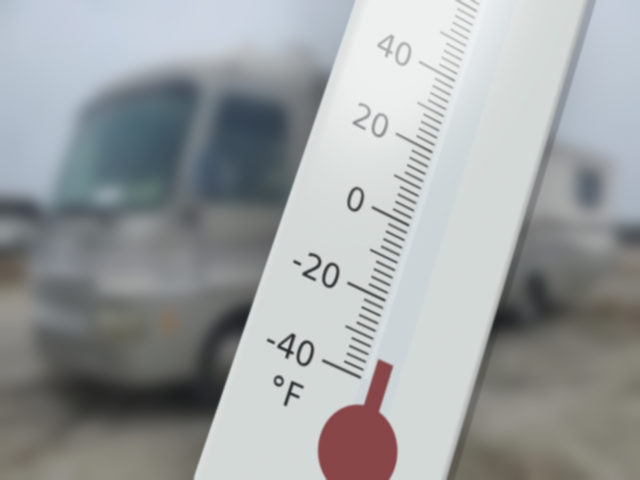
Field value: -34,°F
